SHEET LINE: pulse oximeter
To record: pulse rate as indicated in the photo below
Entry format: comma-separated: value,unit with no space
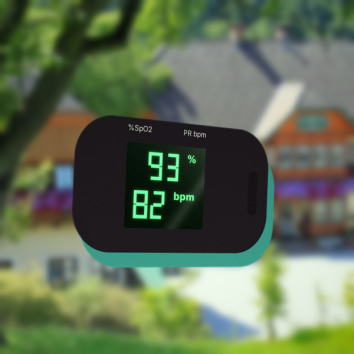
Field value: 82,bpm
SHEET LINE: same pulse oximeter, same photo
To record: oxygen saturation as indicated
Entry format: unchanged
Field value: 93,%
